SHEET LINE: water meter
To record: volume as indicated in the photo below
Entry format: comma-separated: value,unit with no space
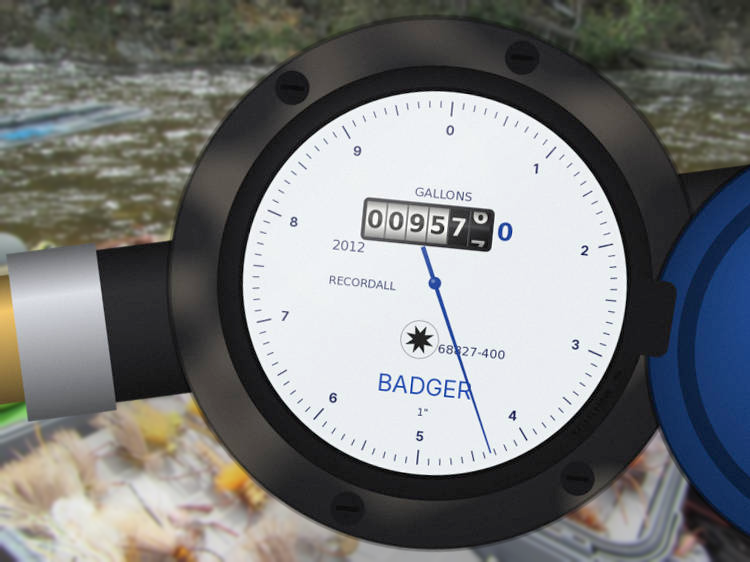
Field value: 95764.3,gal
